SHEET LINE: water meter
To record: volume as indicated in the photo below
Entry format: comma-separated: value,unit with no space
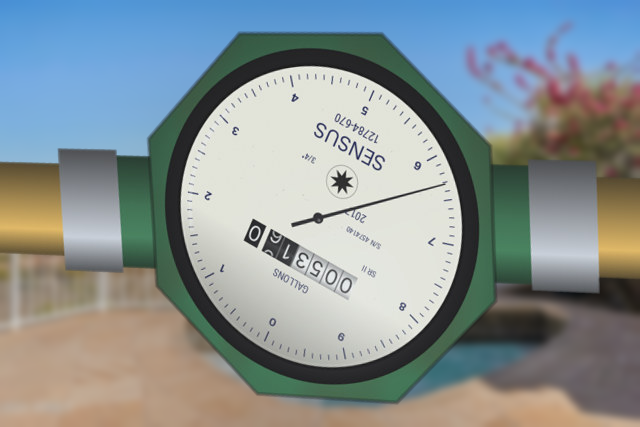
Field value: 53156.3,gal
